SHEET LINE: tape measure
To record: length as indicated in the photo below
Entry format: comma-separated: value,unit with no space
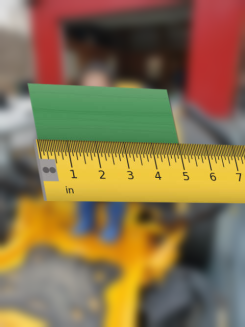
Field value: 5,in
